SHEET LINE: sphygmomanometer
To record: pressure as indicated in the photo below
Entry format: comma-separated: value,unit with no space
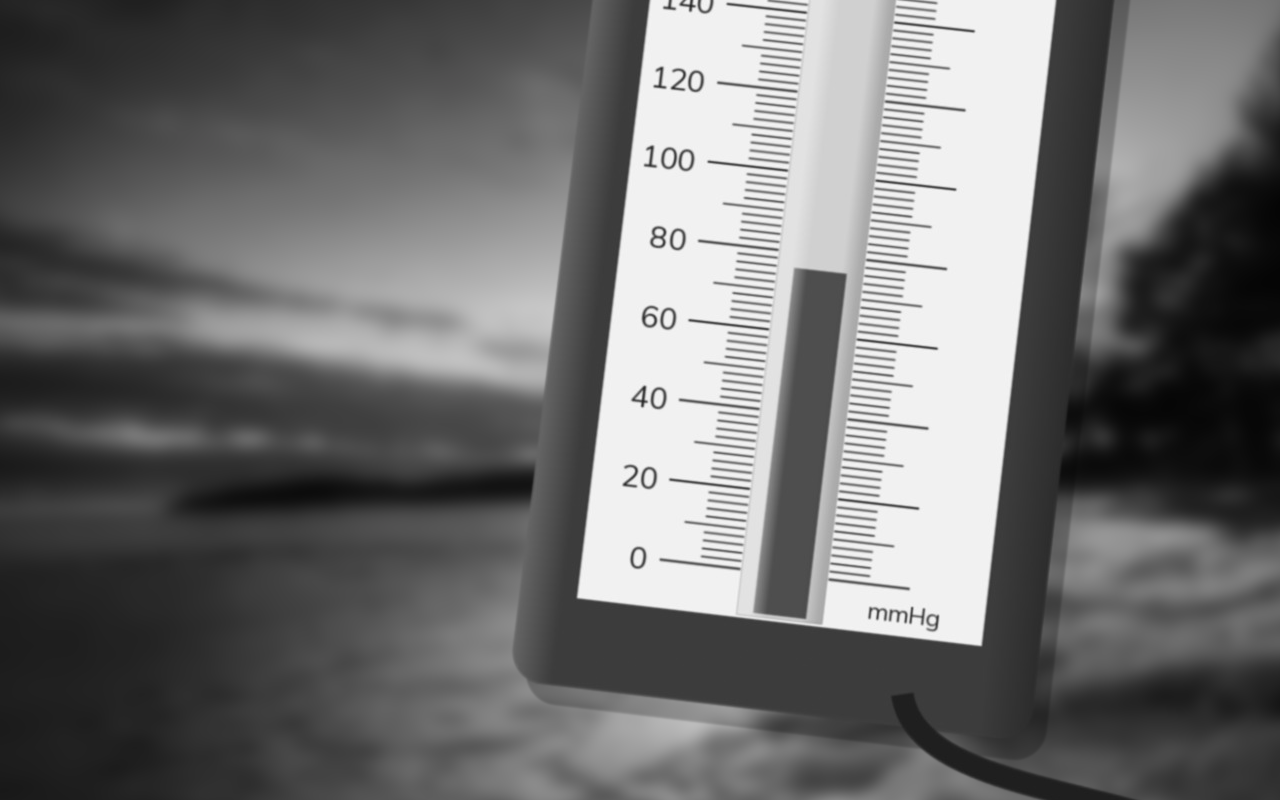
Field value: 76,mmHg
